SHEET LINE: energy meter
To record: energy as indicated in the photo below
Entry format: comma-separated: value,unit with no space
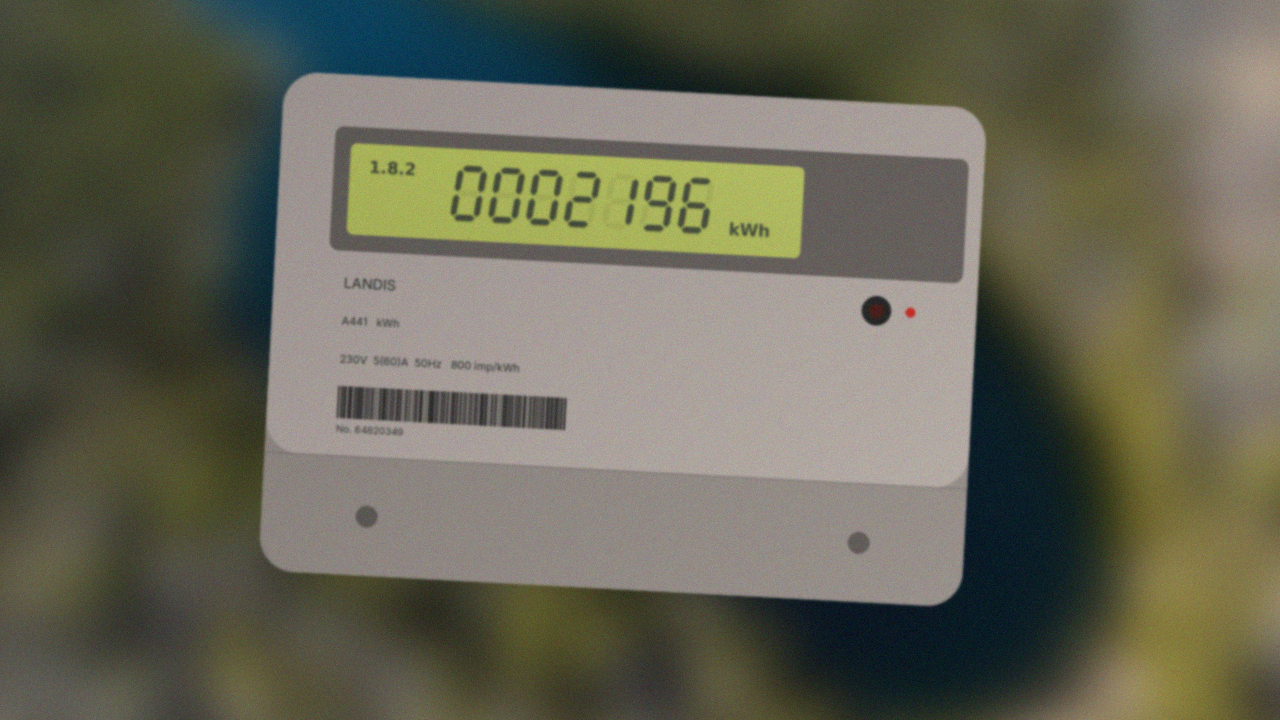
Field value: 2196,kWh
